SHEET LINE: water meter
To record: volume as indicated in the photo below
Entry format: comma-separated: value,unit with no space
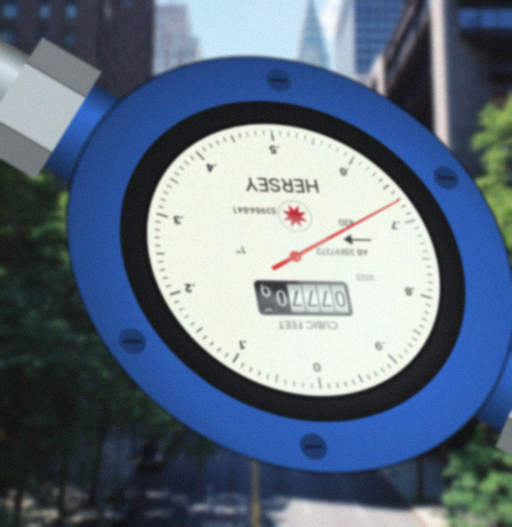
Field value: 77708.67,ft³
